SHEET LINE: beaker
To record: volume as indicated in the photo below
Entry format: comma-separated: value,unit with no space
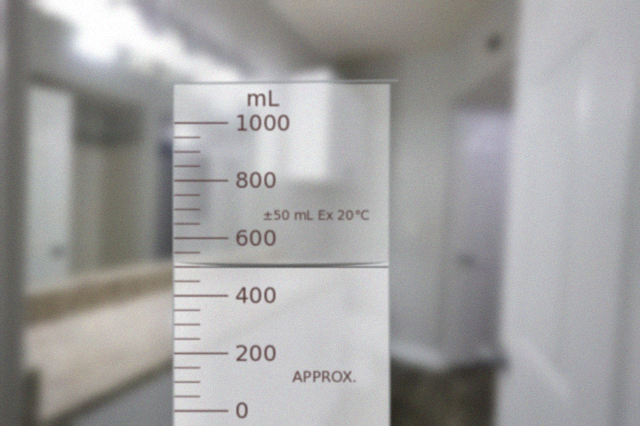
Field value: 500,mL
